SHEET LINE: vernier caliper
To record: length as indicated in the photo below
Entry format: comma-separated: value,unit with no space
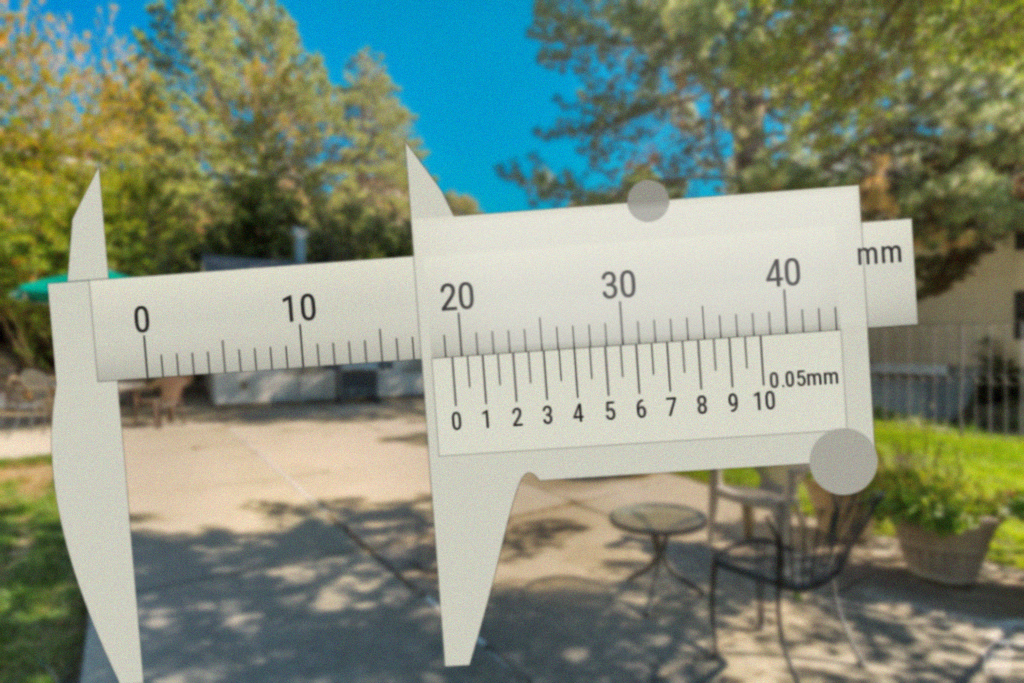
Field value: 19.4,mm
